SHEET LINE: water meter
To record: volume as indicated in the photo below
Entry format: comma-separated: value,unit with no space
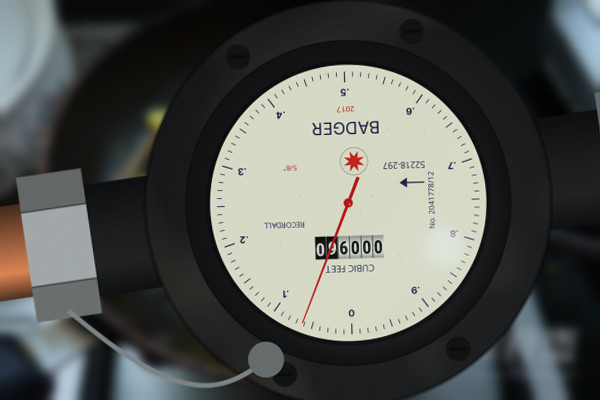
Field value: 960.06,ft³
